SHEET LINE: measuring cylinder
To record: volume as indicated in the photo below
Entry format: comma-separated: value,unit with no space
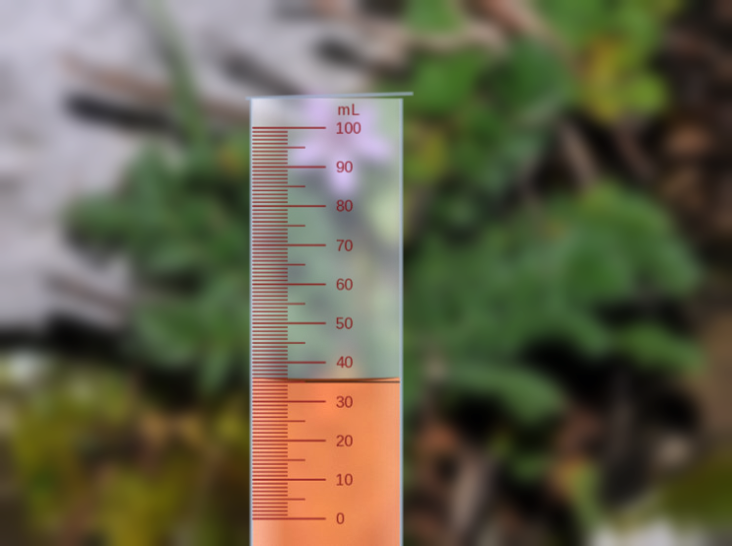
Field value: 35,mL
